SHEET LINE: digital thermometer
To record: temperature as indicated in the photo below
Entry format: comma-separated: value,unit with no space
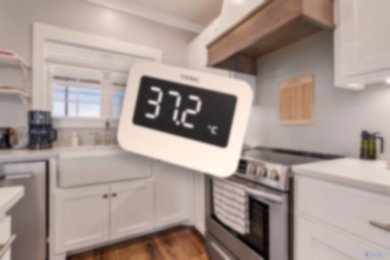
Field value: 37.2,°C
